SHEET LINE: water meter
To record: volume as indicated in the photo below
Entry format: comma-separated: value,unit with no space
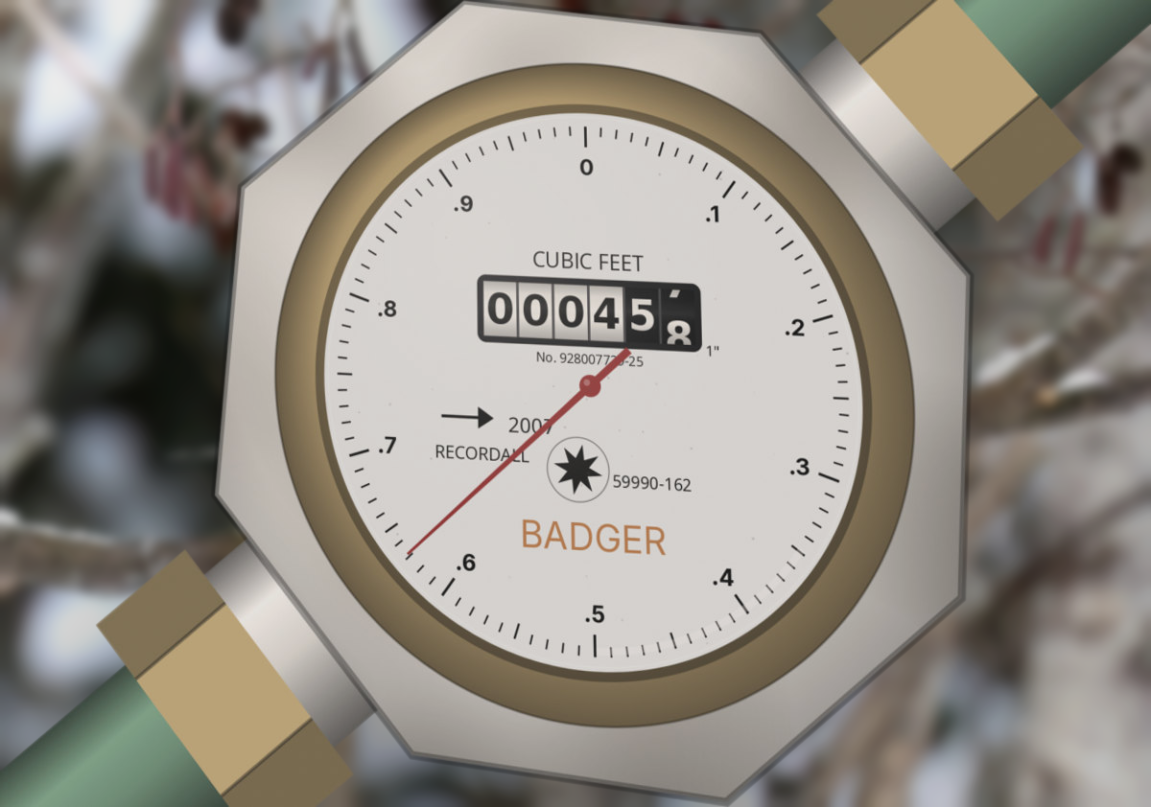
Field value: 457.63,ft³
